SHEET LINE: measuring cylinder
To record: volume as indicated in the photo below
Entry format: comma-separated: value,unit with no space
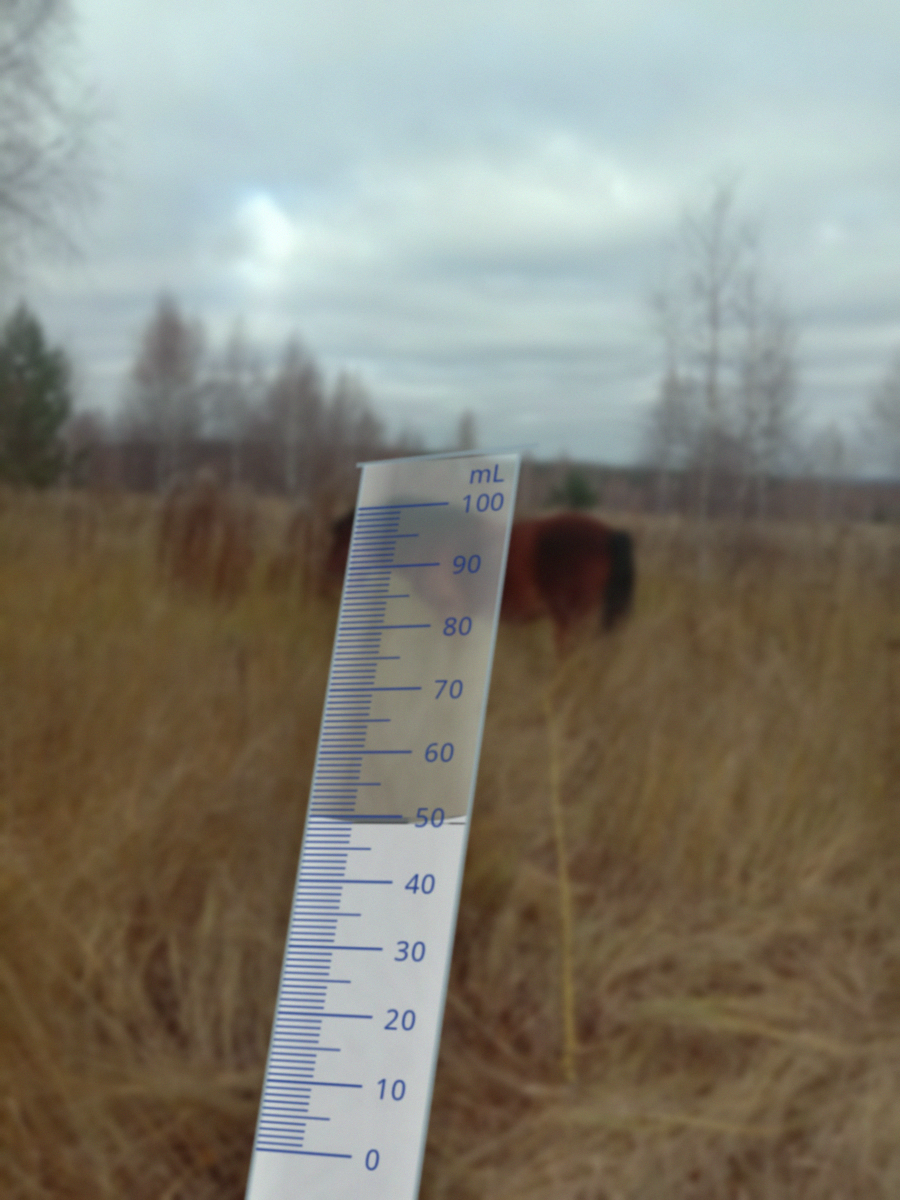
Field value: 49,mL
